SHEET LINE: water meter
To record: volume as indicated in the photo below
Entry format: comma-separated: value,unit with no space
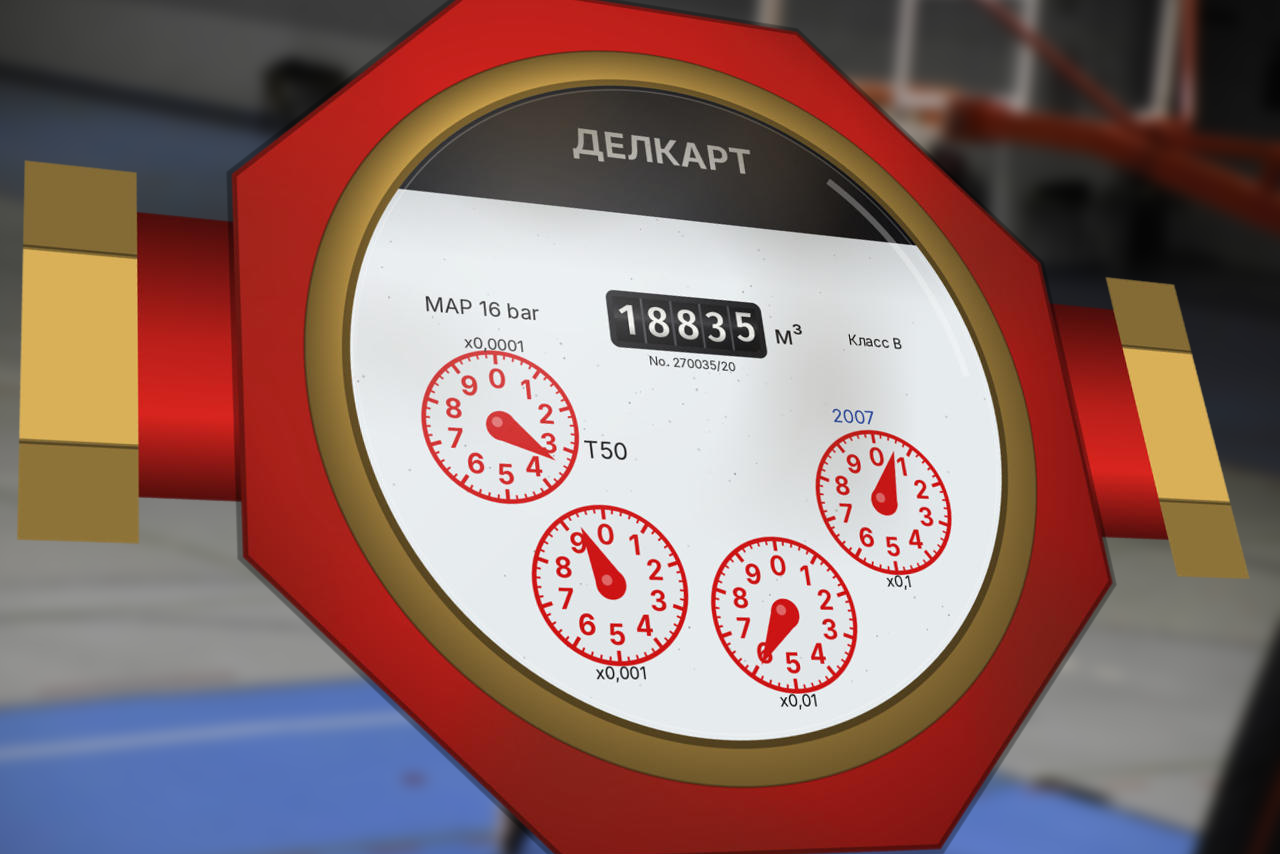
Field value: 18835.0593,m³
